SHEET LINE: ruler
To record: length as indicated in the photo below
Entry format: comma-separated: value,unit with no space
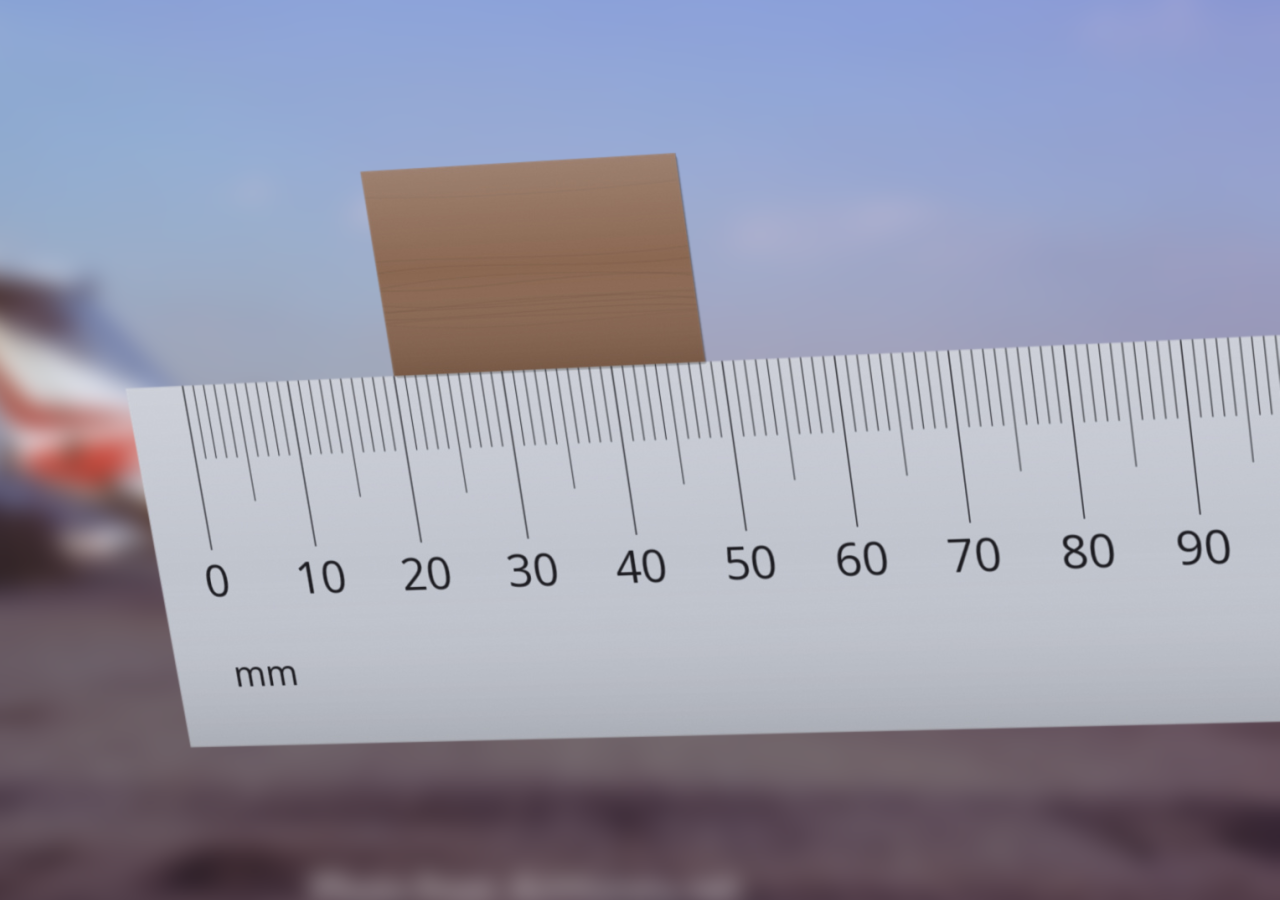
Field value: 28.5,mm
